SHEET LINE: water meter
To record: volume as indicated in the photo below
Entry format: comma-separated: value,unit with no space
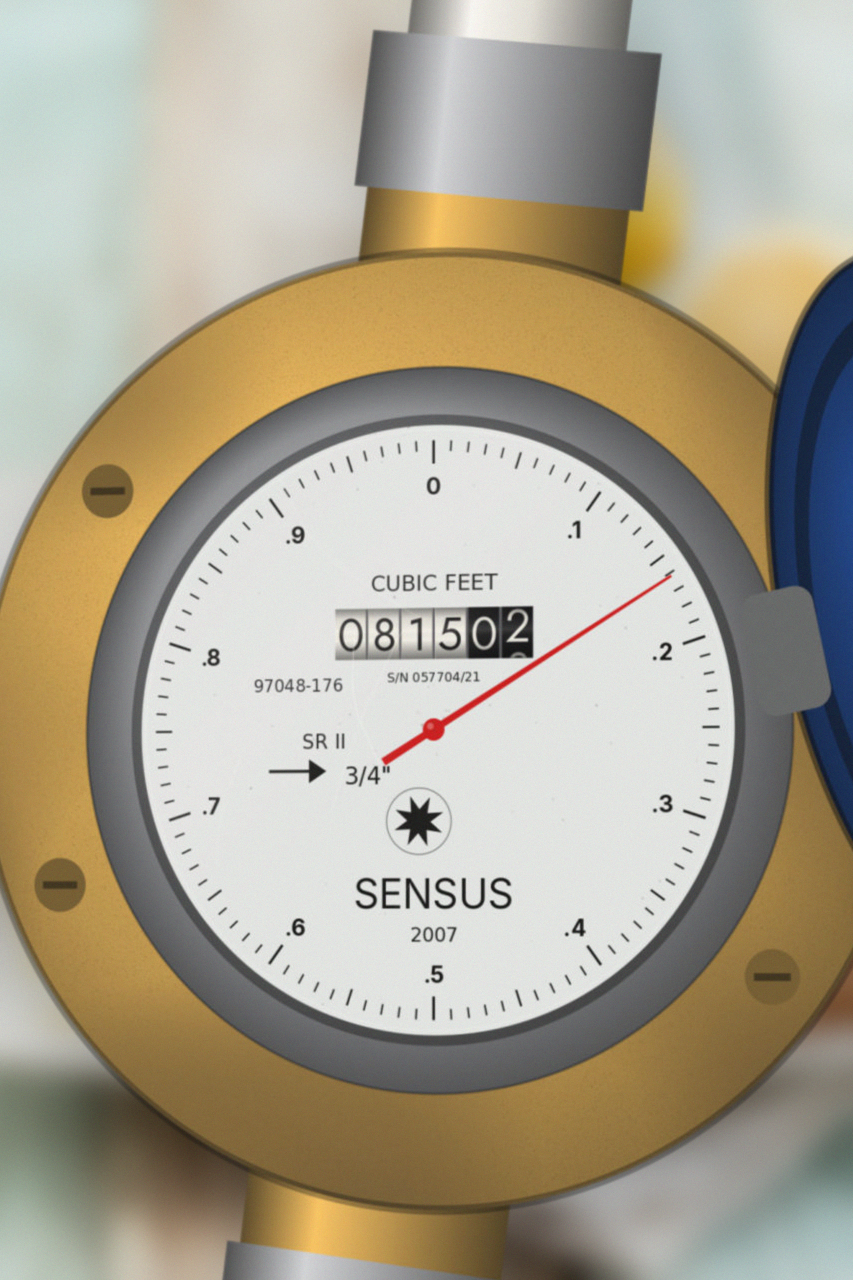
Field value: 81502.16,ft³
